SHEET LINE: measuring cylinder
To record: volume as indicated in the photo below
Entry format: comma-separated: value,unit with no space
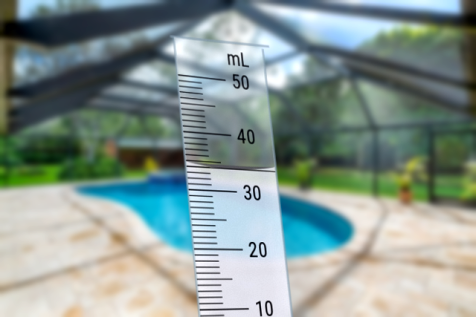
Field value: 34,mL
